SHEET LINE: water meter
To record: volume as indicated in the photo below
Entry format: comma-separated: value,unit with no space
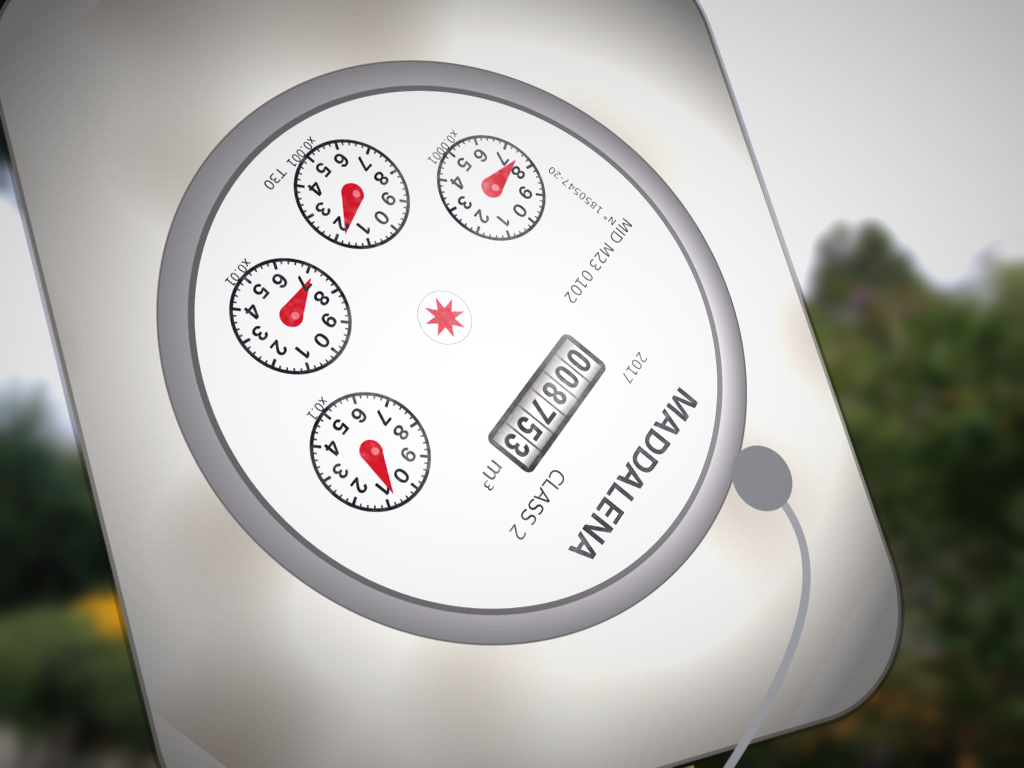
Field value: 8753.0717,m³
